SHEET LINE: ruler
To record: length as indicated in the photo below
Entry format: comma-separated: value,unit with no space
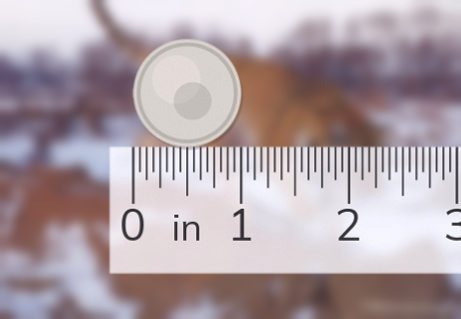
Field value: 1,in
